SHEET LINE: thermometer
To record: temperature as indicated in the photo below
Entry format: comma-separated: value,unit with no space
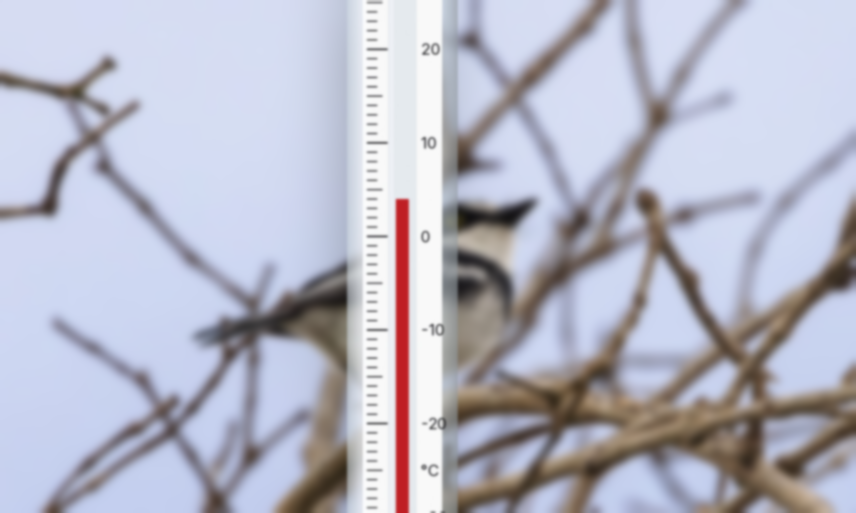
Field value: 4,°C
